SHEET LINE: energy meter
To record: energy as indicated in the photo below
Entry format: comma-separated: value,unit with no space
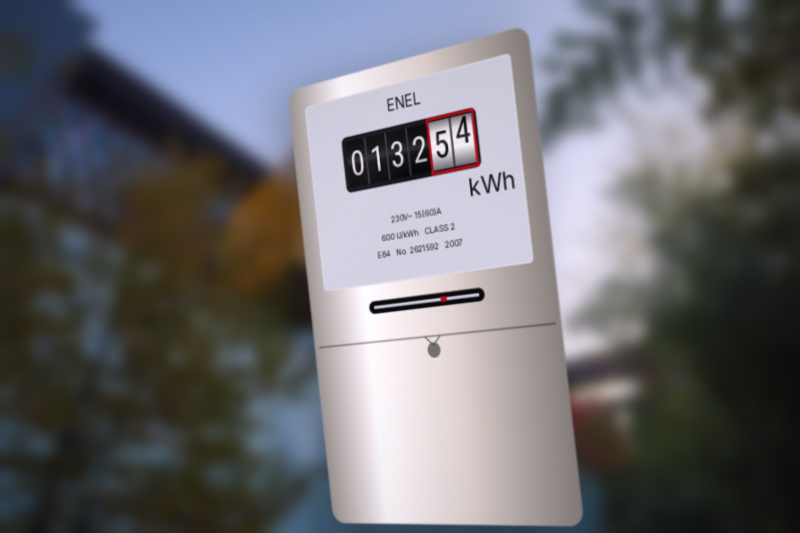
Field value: 132.54,kWh
